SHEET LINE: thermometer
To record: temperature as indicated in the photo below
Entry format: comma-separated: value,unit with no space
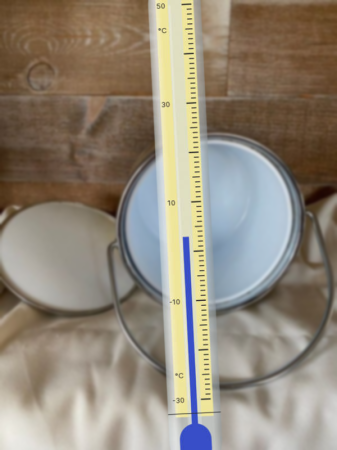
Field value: 3,°C
